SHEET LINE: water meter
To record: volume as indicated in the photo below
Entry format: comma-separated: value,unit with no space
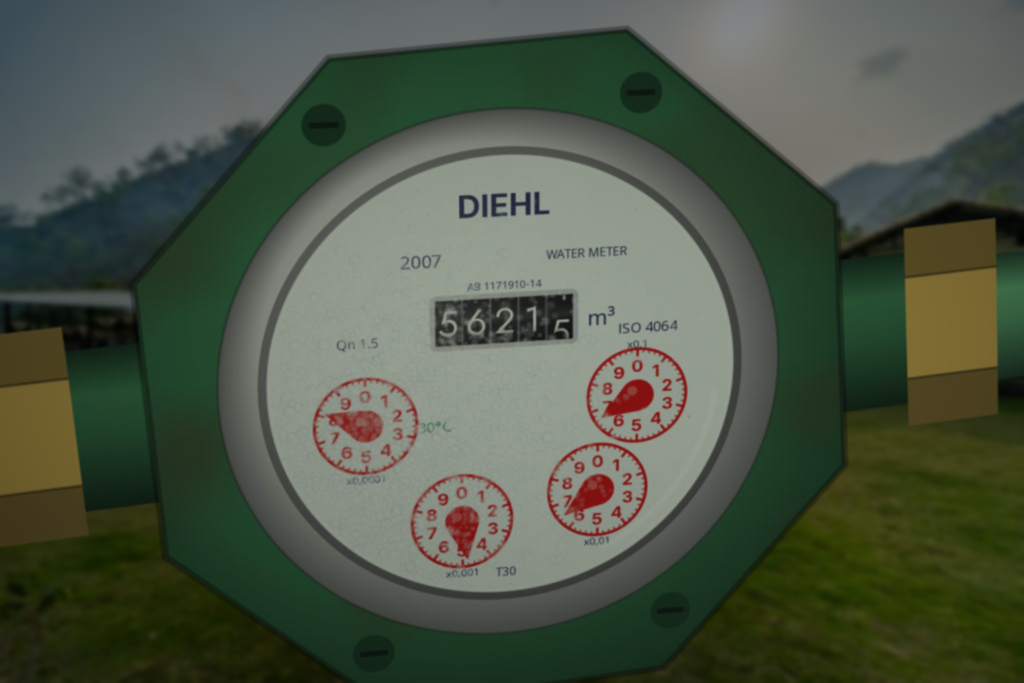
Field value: 56214.6648,m³
